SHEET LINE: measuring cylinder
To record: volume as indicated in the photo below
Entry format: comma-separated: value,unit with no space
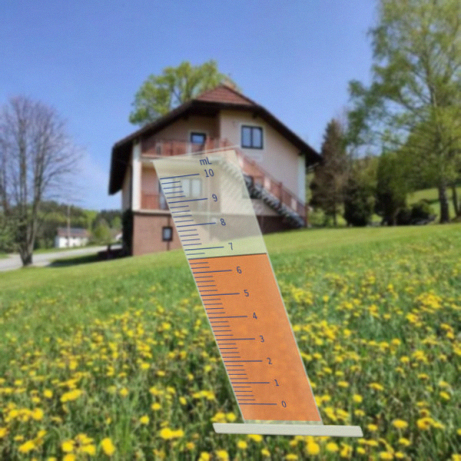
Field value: 6.6,mL
